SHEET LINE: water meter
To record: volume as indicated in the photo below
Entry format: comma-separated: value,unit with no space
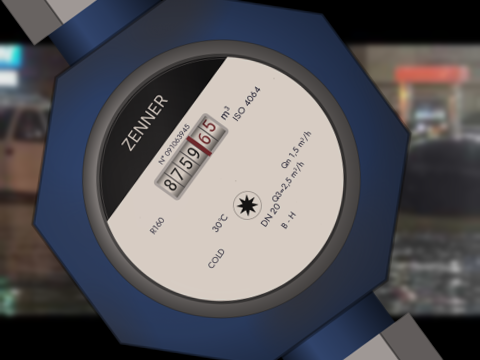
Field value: 8759.65,m³
